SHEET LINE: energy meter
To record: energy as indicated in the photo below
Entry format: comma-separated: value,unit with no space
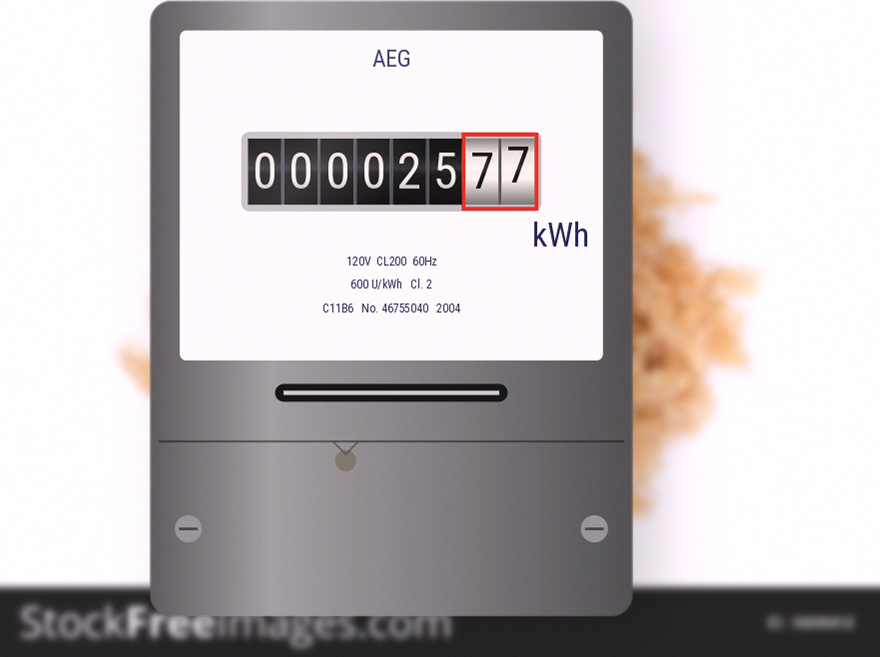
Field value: 25.77,kWh
